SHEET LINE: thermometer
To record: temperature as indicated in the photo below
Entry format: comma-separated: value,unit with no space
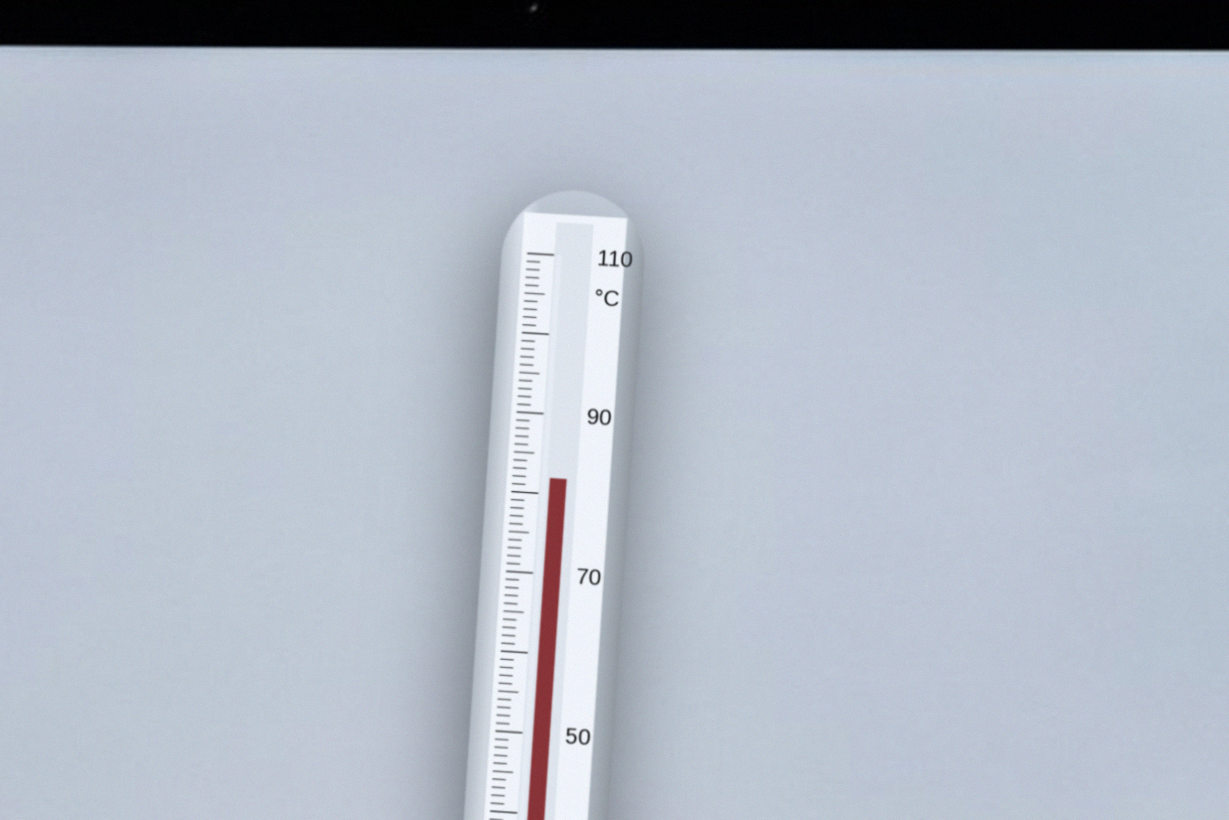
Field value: 82,°C
